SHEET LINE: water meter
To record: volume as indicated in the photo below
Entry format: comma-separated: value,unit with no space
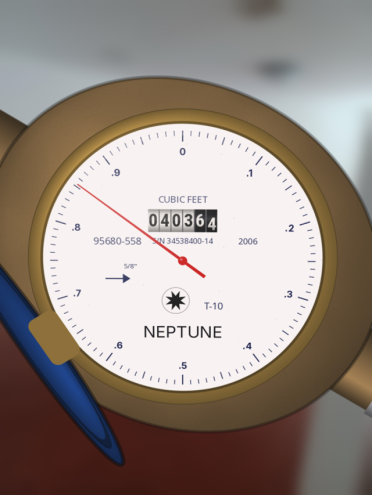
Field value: 40363.85,ft³
